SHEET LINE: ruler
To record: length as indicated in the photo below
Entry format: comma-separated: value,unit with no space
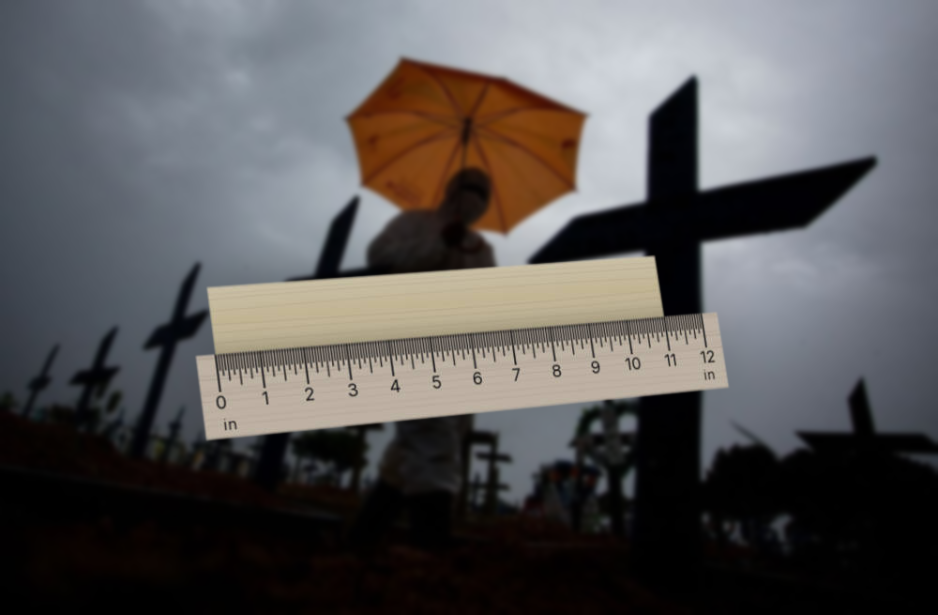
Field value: 11,in
